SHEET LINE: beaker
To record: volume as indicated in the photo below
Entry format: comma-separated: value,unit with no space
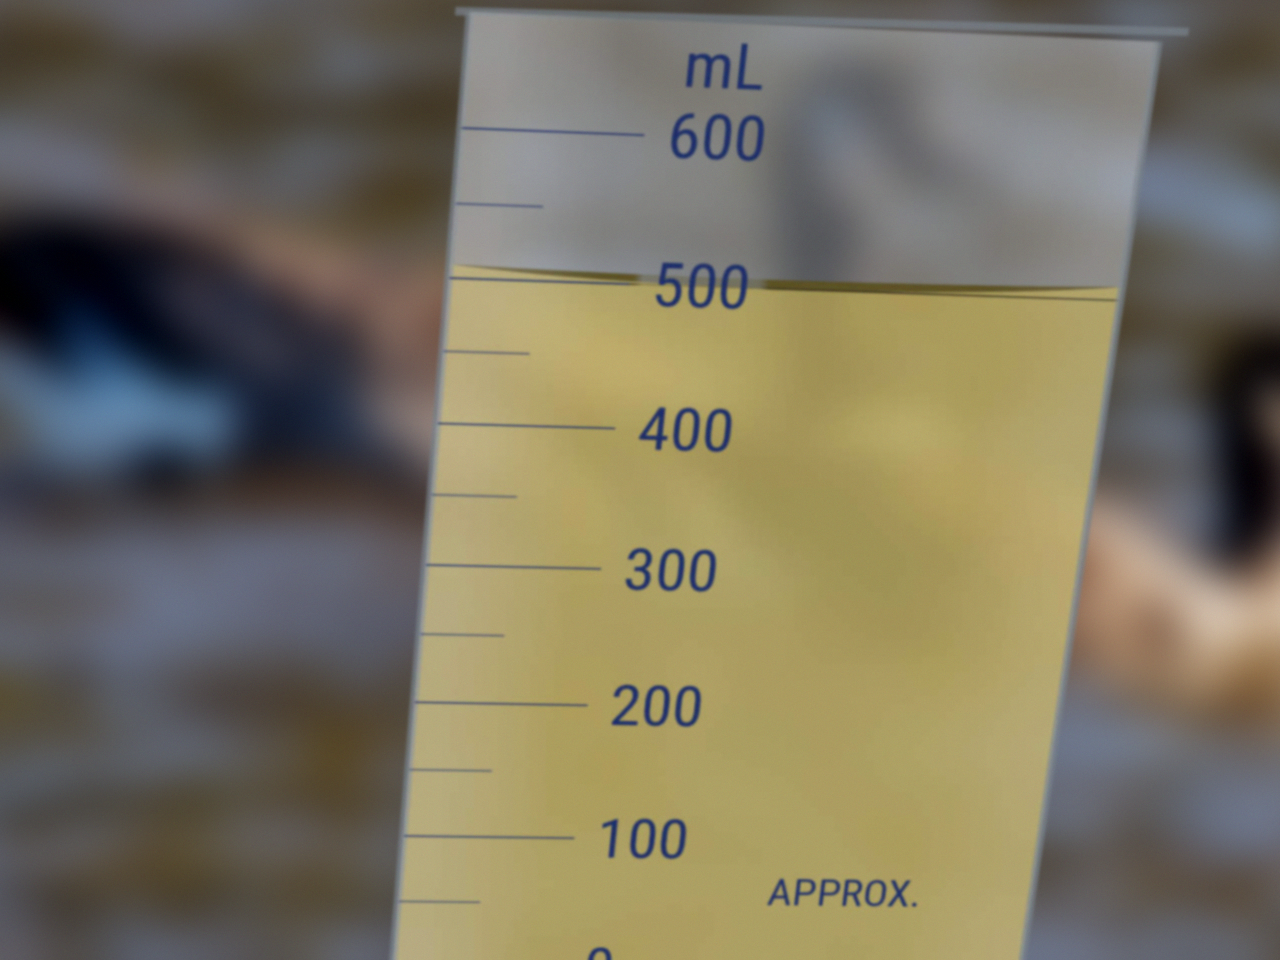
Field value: 500,mL
